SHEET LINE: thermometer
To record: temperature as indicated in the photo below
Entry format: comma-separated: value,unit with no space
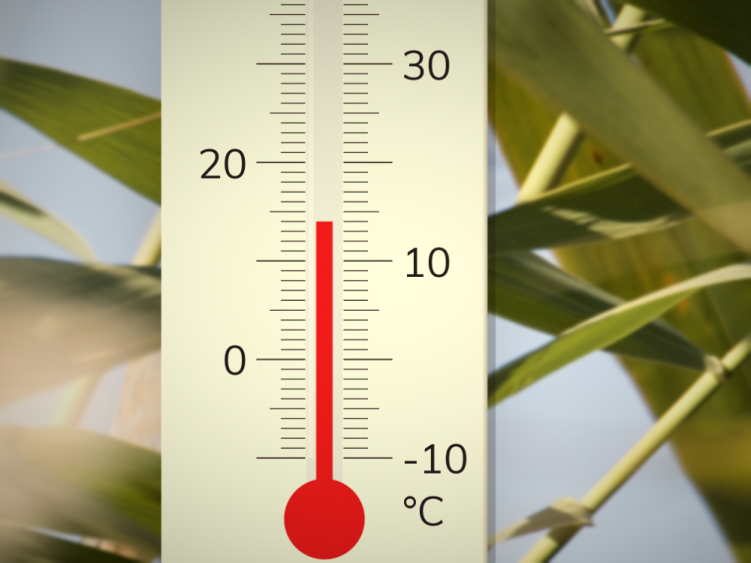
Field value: 14,°C
